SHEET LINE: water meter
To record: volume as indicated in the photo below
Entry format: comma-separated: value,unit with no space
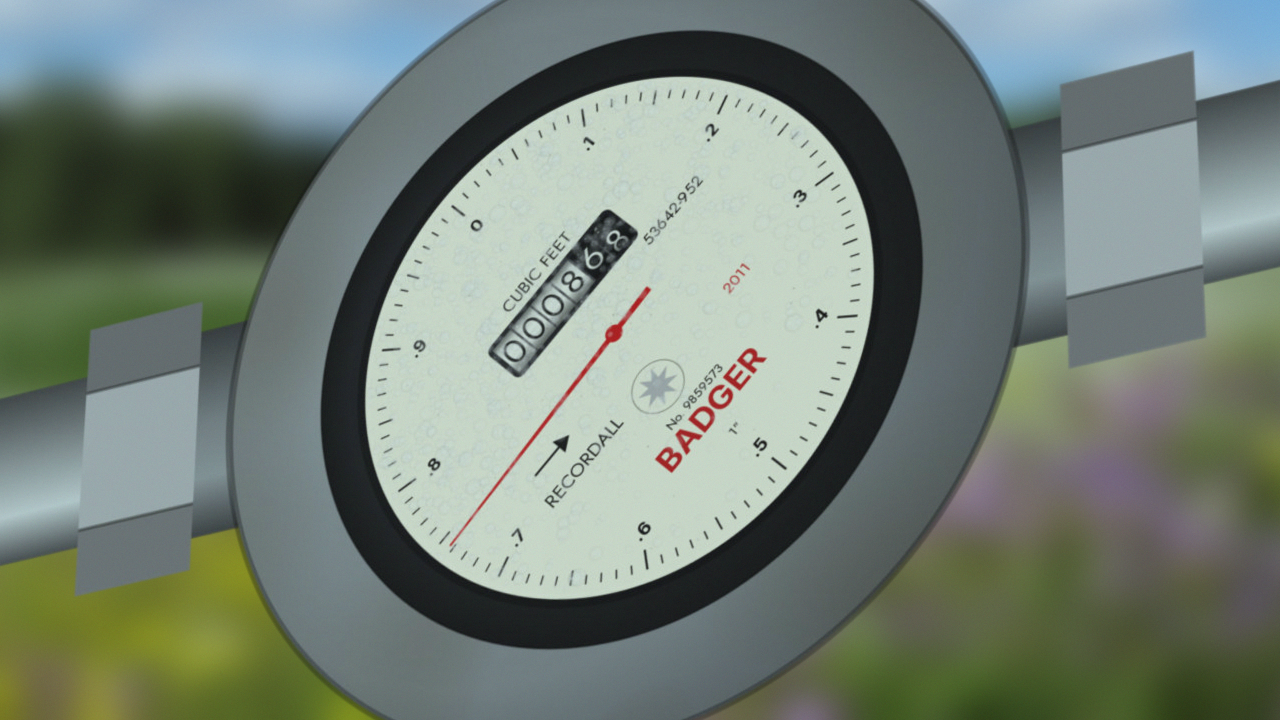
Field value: 867.74,ft³
